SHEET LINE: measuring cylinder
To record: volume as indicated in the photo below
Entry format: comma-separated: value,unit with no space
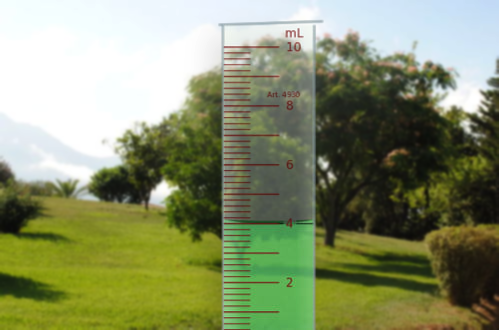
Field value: 4,mL
